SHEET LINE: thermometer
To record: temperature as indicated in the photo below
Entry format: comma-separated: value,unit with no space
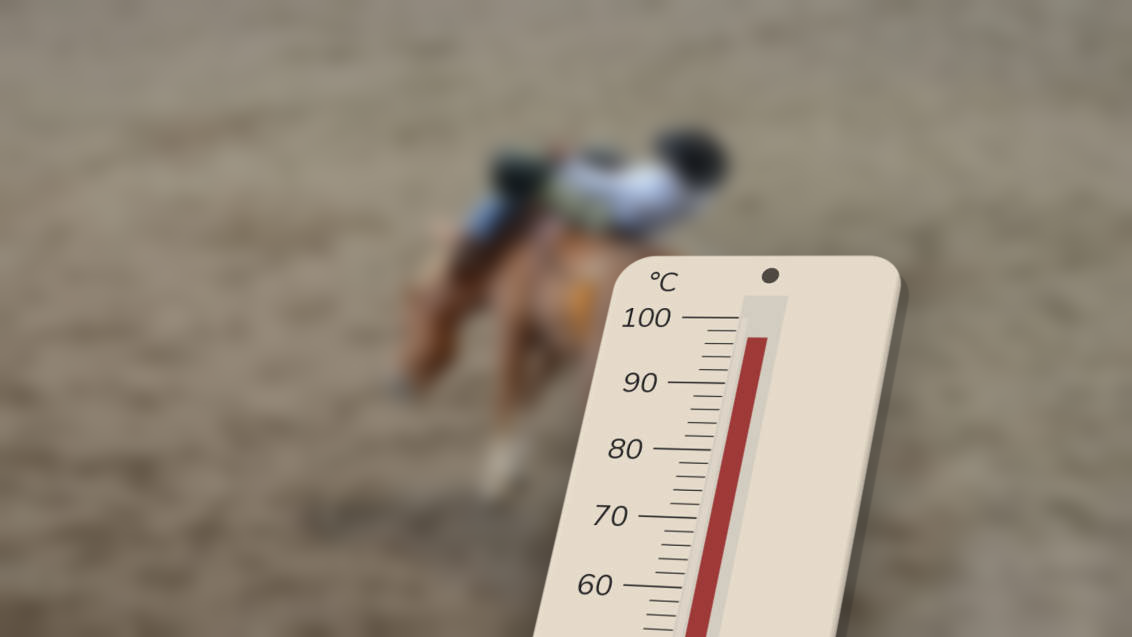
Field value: 97,°C
